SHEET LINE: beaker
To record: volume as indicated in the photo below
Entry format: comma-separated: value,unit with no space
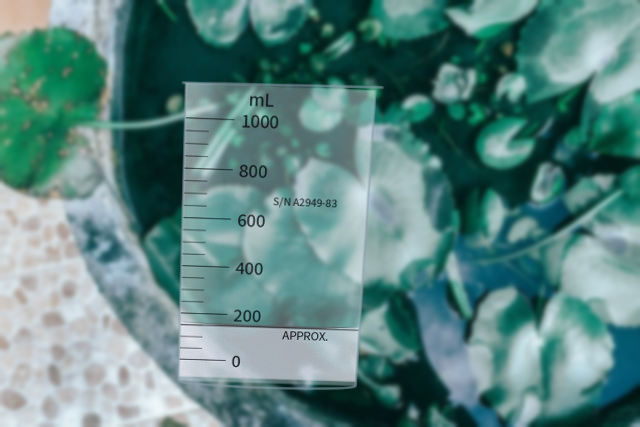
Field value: 150,mL
